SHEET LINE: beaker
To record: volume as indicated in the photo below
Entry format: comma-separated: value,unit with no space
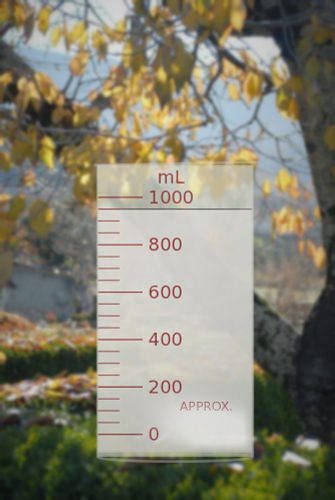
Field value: 950,mL
